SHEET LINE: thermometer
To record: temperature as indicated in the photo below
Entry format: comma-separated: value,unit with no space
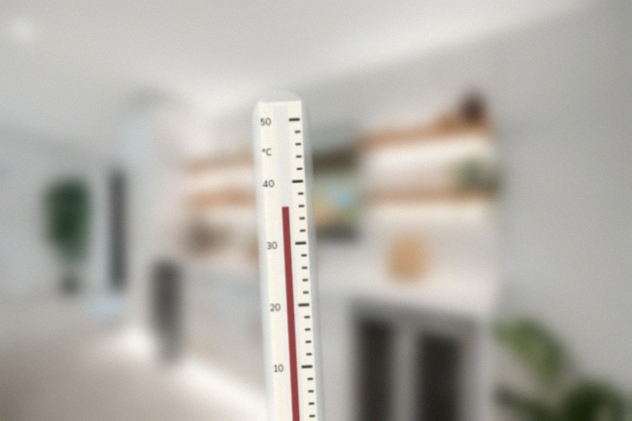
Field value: 36,°C
